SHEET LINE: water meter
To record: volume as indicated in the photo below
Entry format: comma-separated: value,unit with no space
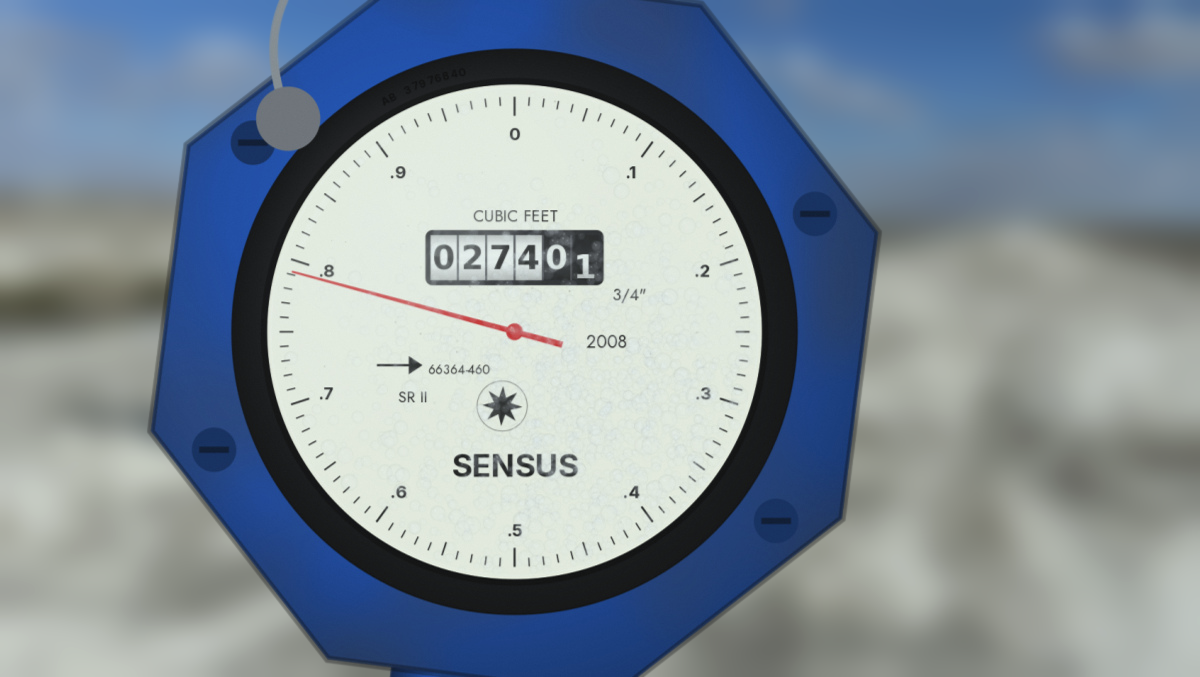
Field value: 27400.79,ft³
